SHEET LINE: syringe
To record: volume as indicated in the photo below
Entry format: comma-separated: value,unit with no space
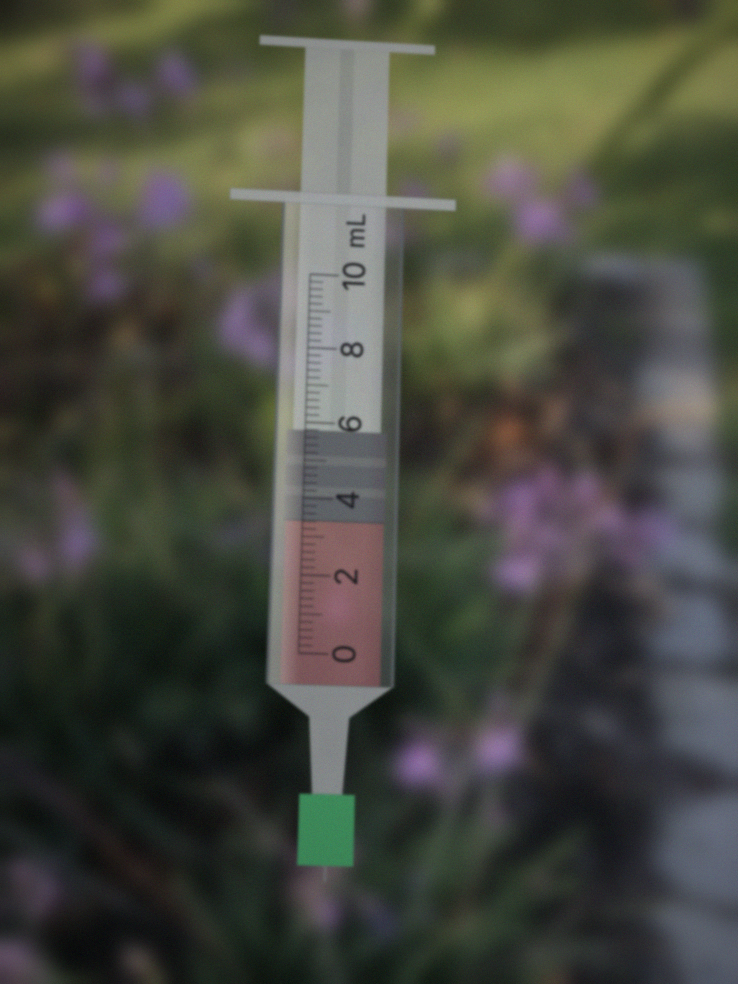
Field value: 3.4,mL
